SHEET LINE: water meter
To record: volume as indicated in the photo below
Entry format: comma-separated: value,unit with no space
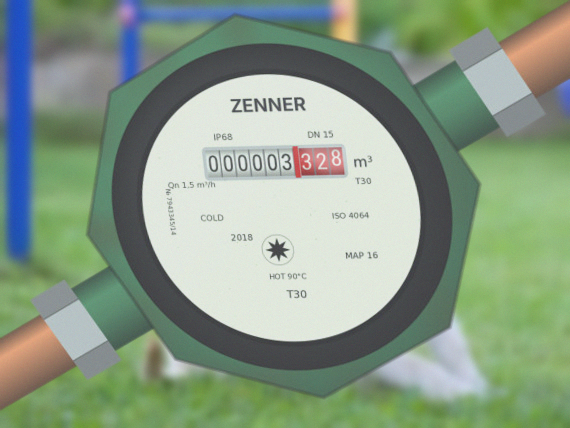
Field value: 3.328,m³
